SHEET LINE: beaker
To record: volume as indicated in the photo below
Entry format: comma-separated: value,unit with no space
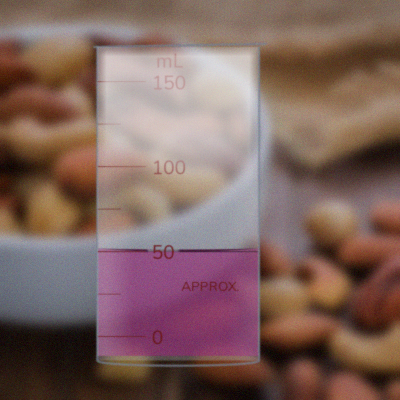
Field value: 50,mL
